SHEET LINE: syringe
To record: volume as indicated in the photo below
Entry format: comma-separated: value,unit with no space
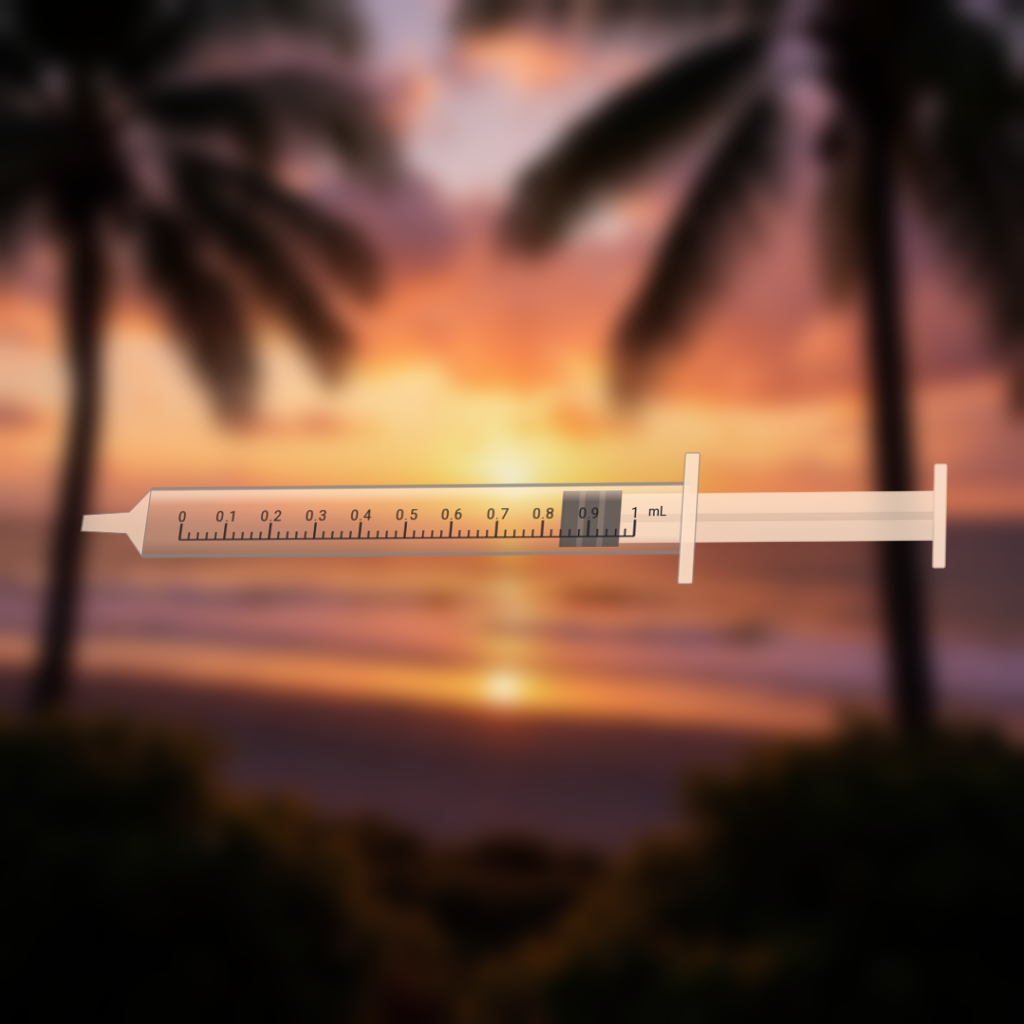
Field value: 0.84,mL
